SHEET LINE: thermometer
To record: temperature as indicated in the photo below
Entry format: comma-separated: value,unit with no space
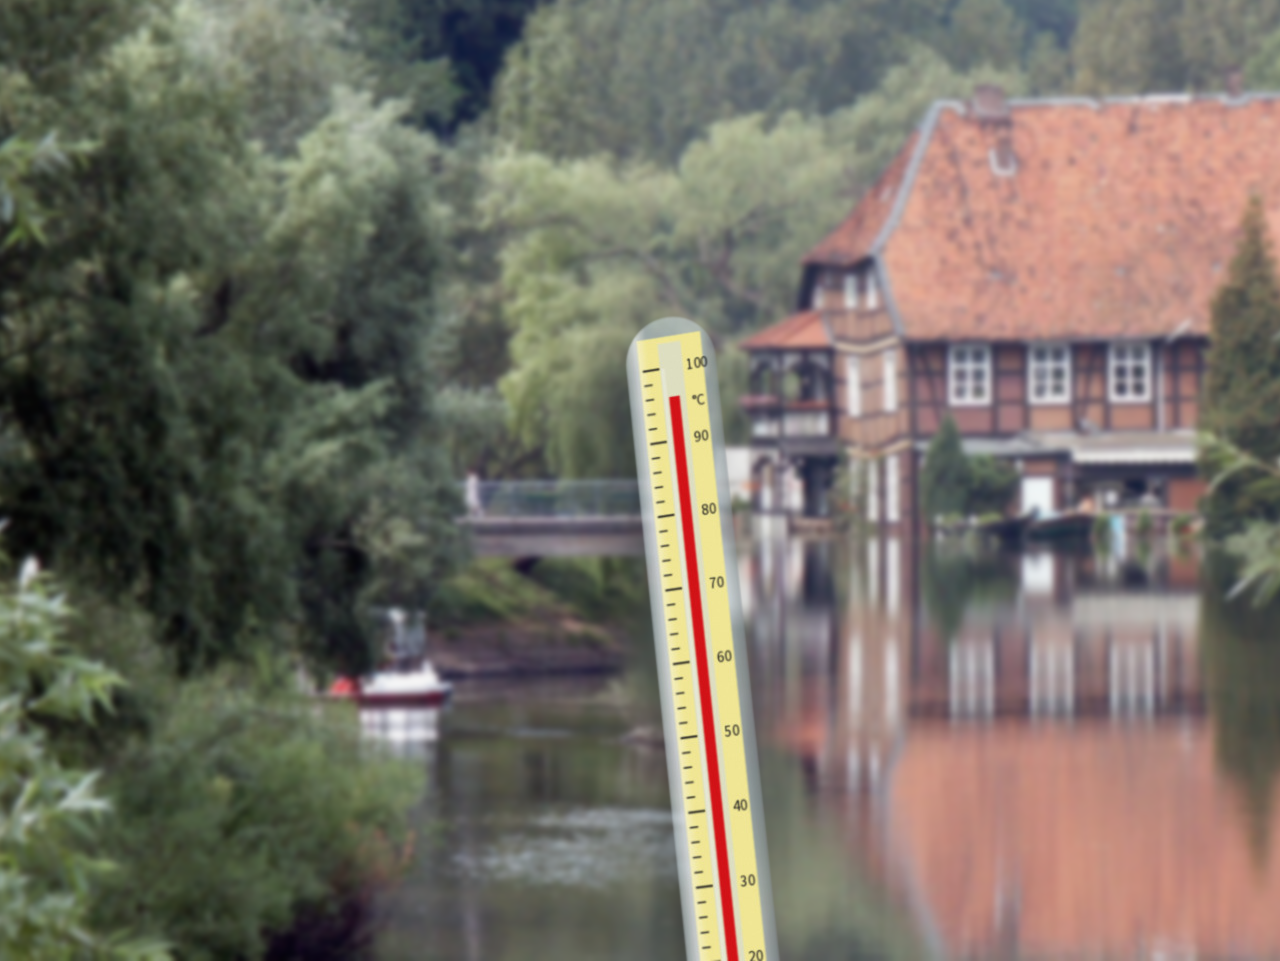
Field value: 96,°C
